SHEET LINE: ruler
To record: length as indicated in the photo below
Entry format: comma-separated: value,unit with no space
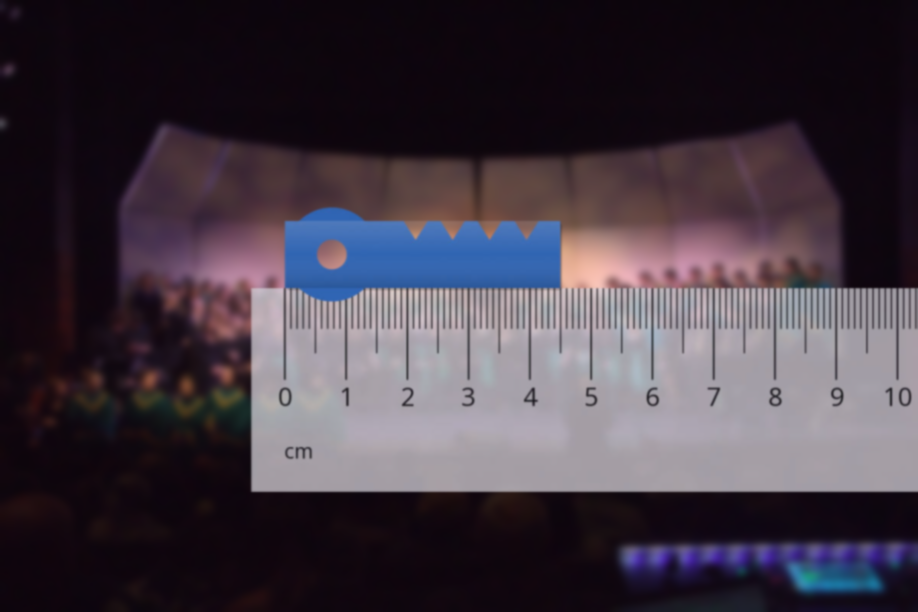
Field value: 4.5,cm
